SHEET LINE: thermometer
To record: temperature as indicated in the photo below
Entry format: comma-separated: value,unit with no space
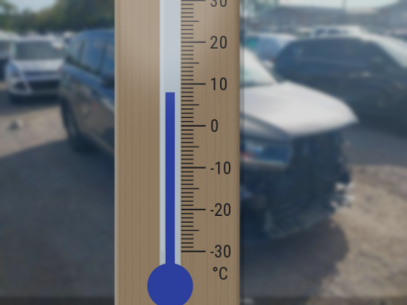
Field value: 8,°C
